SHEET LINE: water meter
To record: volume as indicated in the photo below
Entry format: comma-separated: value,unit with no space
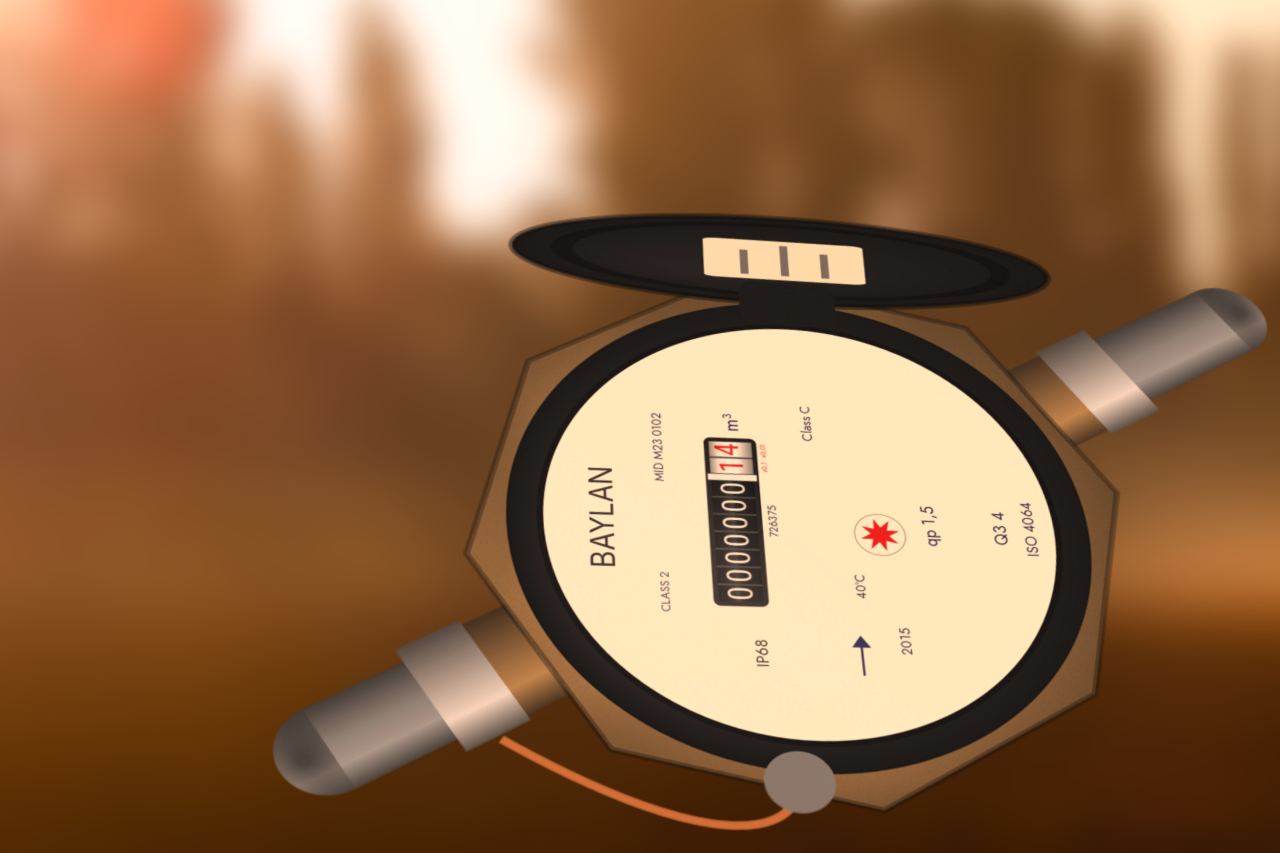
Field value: 0.14,m³
